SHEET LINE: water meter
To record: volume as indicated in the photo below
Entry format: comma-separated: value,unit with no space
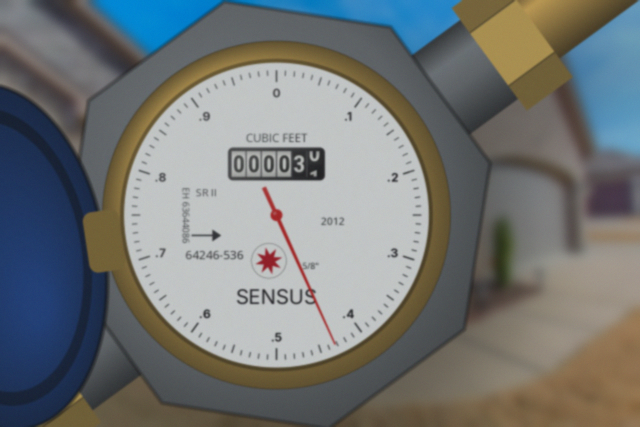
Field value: 30.43,ft³
